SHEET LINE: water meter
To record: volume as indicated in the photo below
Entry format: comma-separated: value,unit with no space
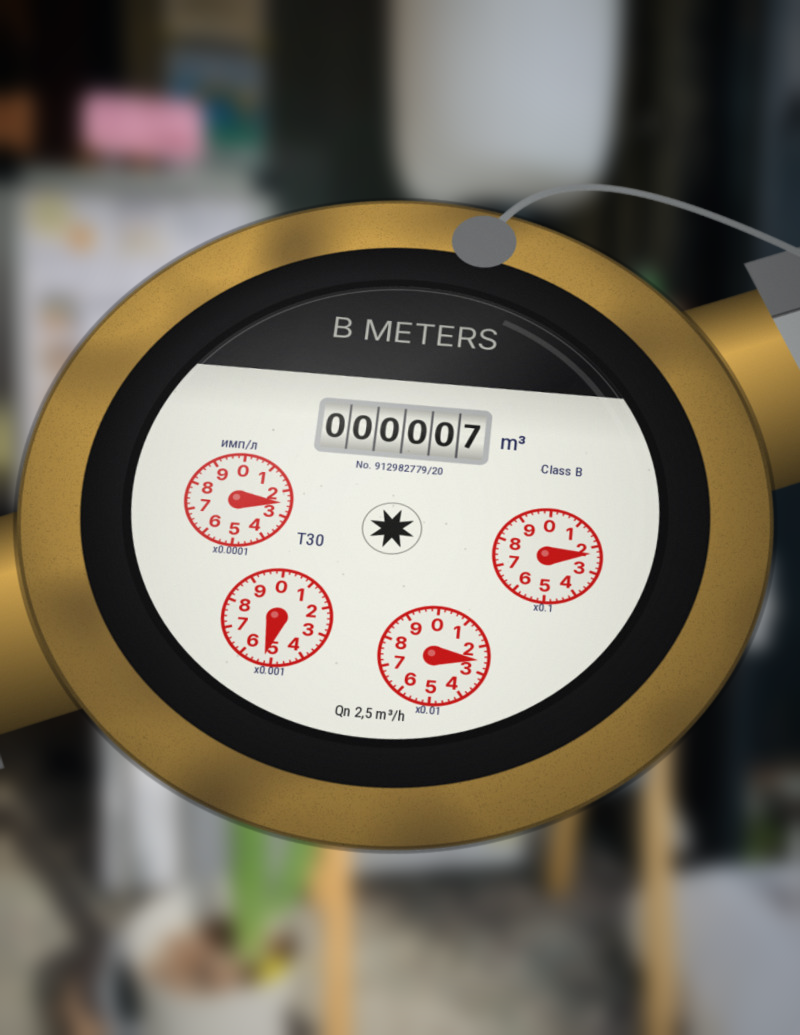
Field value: 7.2252,m³
